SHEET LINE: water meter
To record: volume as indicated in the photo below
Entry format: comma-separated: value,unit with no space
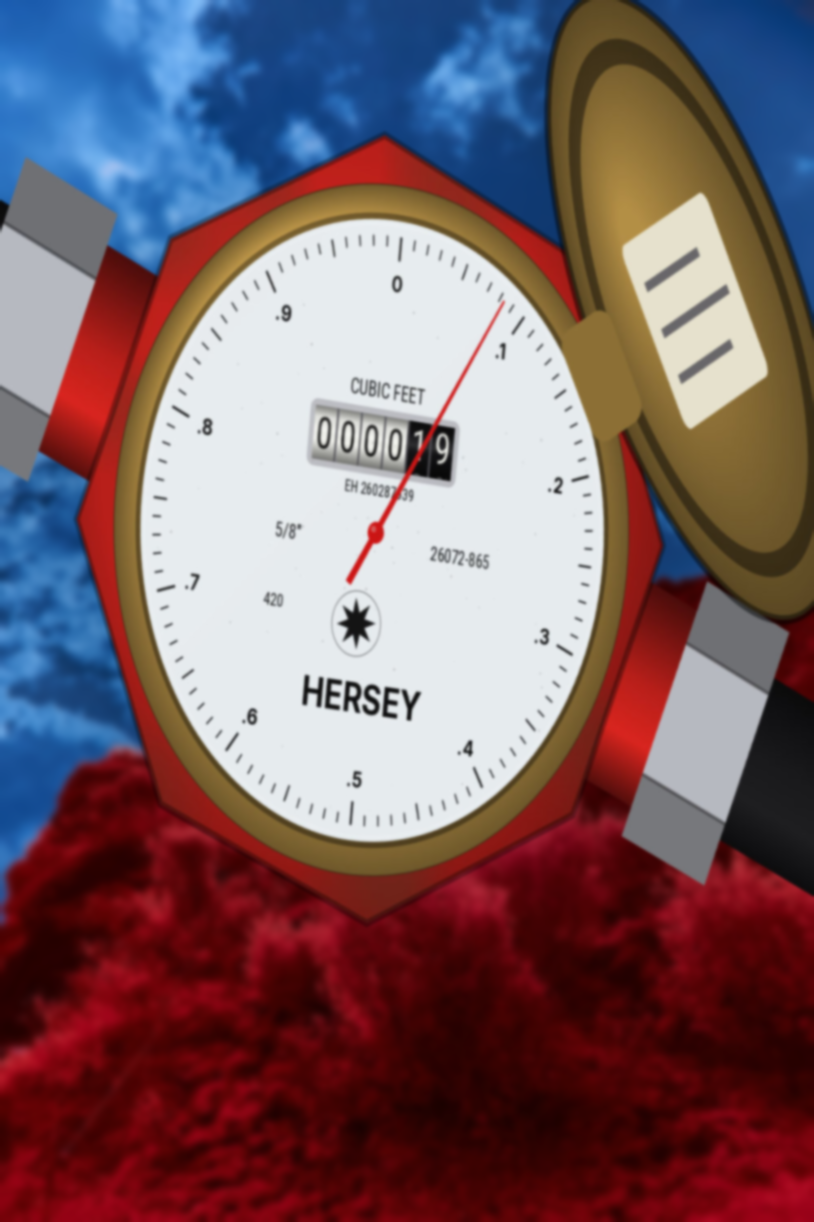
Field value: 19.08,ft³
